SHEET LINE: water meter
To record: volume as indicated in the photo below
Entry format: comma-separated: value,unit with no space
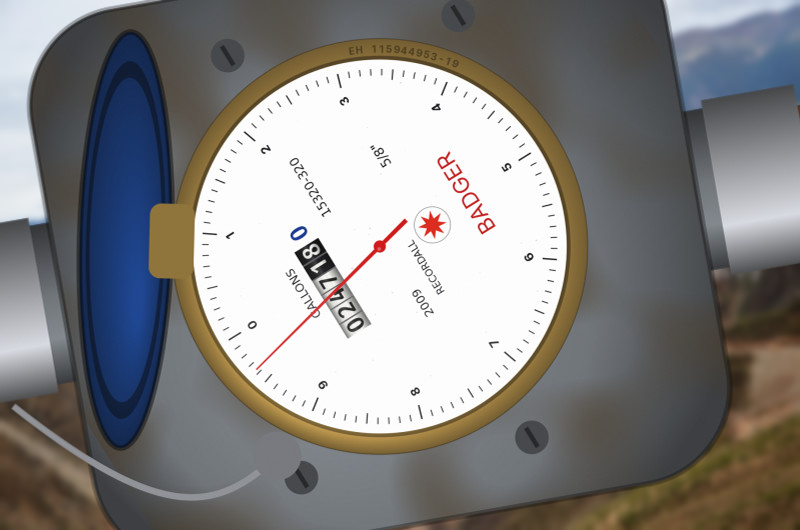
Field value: 247179.6,gal
